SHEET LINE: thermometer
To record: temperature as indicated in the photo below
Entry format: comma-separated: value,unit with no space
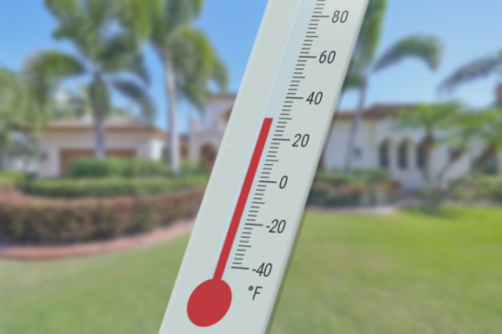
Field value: 30,°F
